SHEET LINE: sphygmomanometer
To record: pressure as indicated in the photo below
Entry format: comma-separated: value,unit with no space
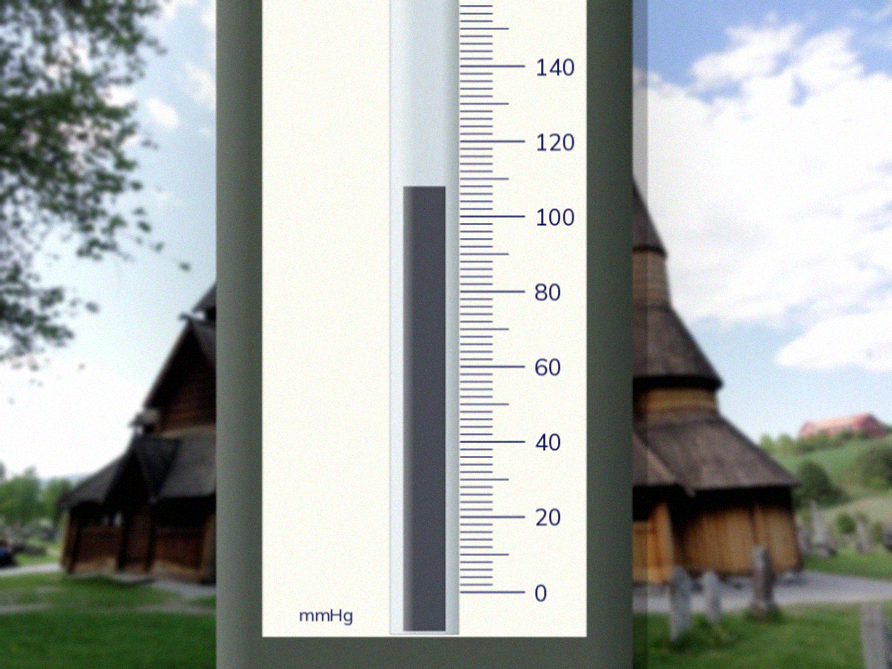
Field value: 108,mmHg
